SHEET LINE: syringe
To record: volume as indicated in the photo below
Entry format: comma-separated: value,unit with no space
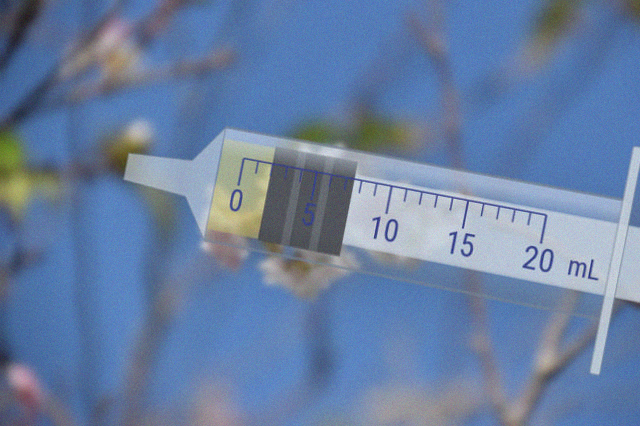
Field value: 2,mL
